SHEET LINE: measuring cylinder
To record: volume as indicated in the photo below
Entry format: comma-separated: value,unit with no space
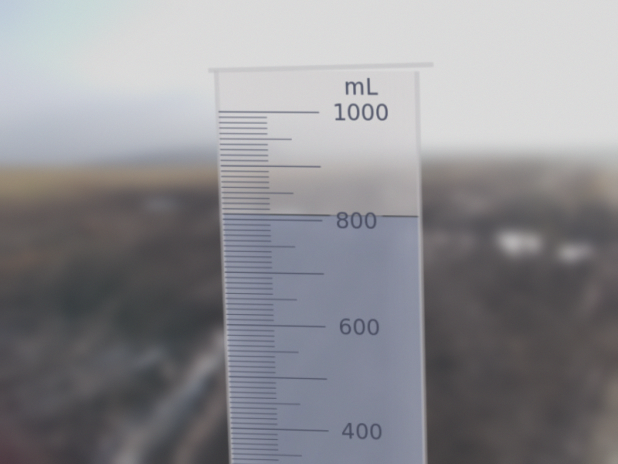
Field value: 810,mL
